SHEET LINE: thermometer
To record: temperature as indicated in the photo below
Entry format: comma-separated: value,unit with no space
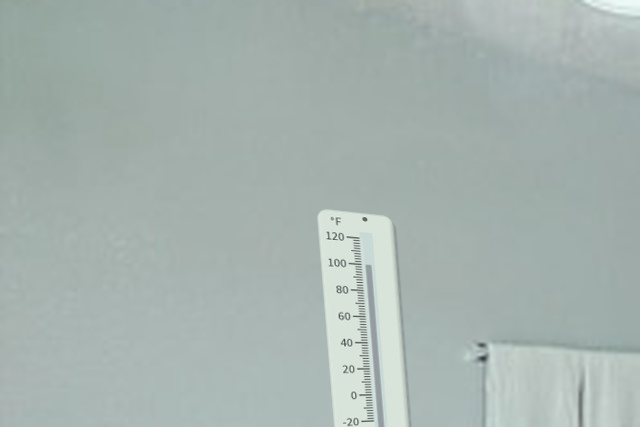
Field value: 100,°F
